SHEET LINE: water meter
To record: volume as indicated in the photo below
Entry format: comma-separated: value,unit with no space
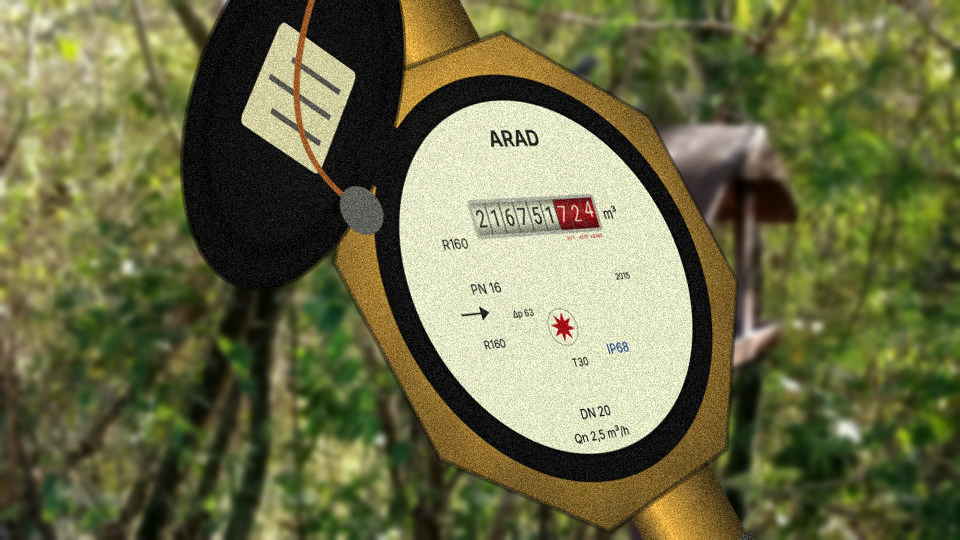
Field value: 216751.724,m³
